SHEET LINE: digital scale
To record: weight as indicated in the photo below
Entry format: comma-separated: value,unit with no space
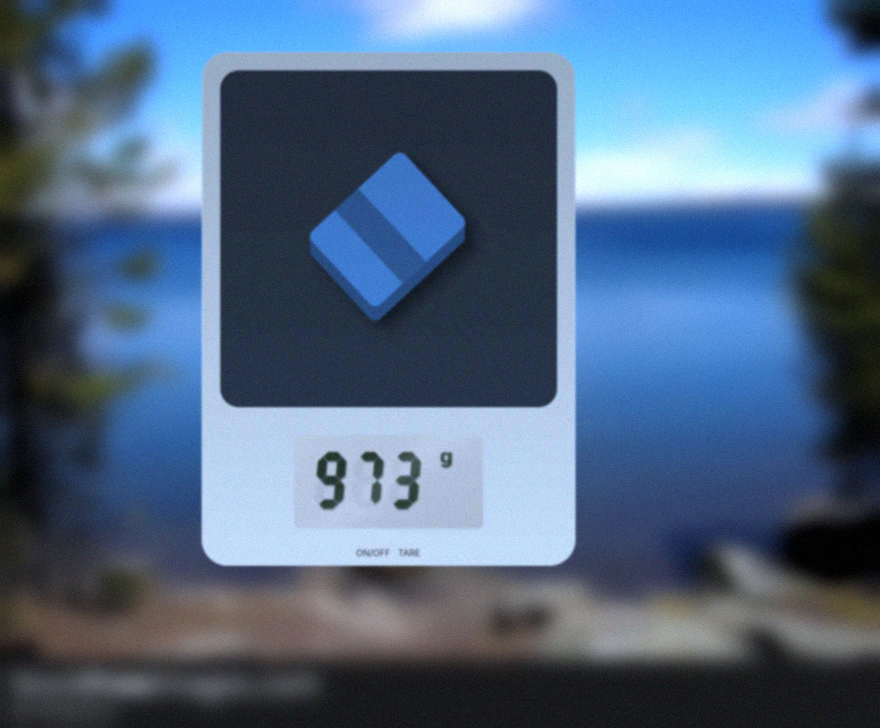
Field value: 973,g
